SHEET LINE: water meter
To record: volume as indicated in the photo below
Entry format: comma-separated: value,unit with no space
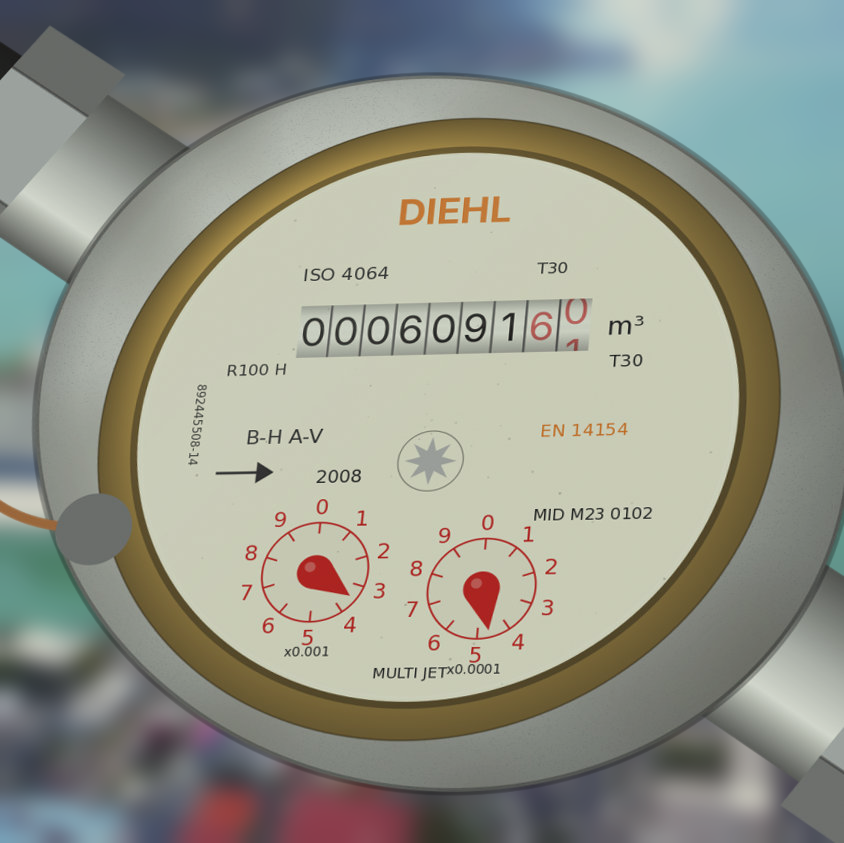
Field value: 6091.6034,m³
